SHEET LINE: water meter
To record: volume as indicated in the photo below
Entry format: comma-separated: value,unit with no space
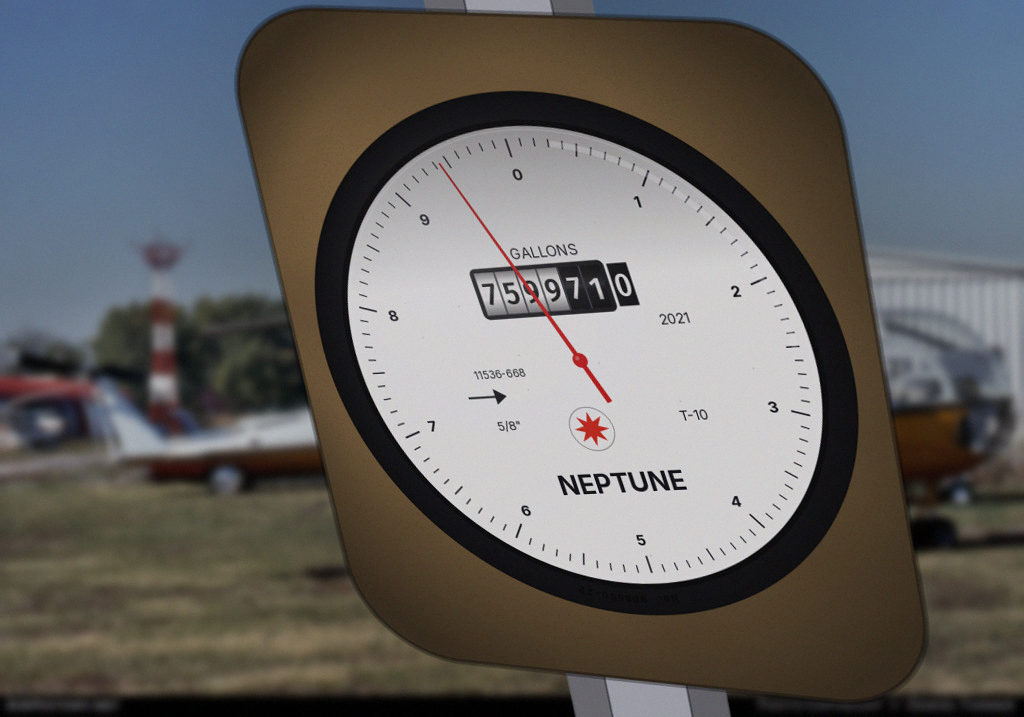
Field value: 7599709.4,gal
